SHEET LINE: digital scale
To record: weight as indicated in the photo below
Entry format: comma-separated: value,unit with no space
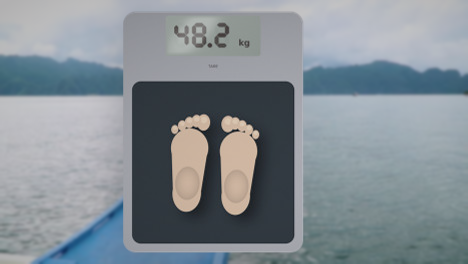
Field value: 48.2,kg
